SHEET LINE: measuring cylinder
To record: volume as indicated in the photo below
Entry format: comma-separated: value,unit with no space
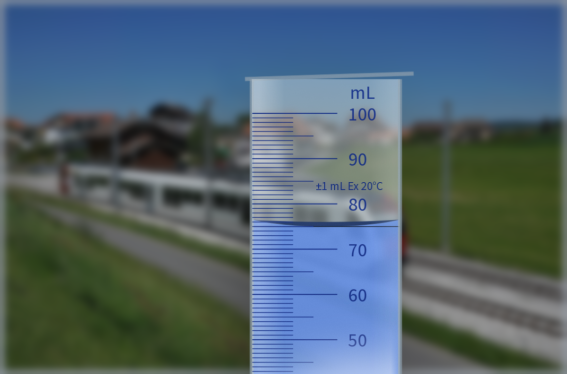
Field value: 75,mL
